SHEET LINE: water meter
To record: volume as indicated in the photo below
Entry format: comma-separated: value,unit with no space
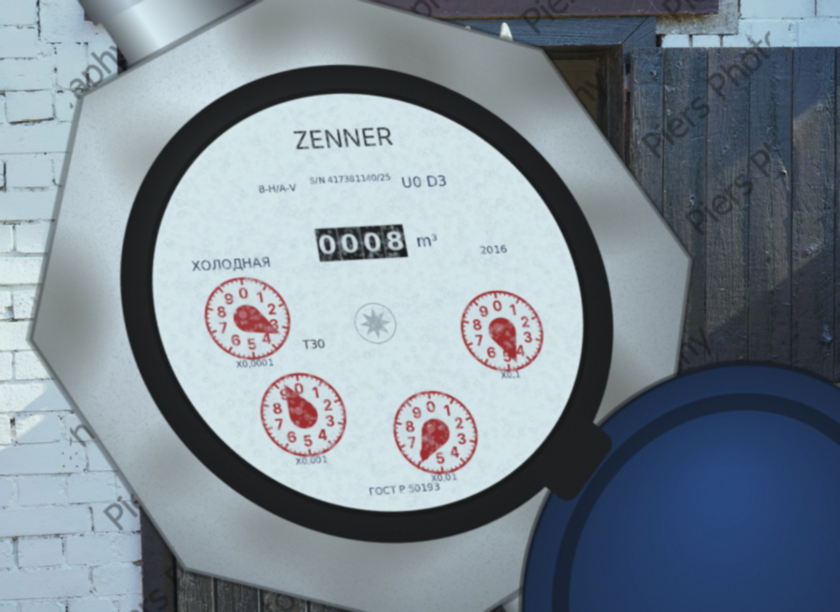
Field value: 8.4593,m³
